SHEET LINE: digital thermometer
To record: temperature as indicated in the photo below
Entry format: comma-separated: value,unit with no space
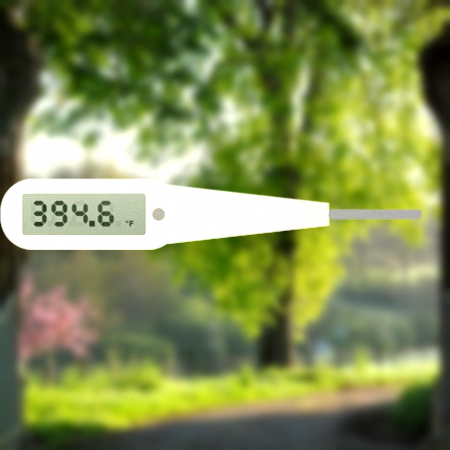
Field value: 394.6,°F
